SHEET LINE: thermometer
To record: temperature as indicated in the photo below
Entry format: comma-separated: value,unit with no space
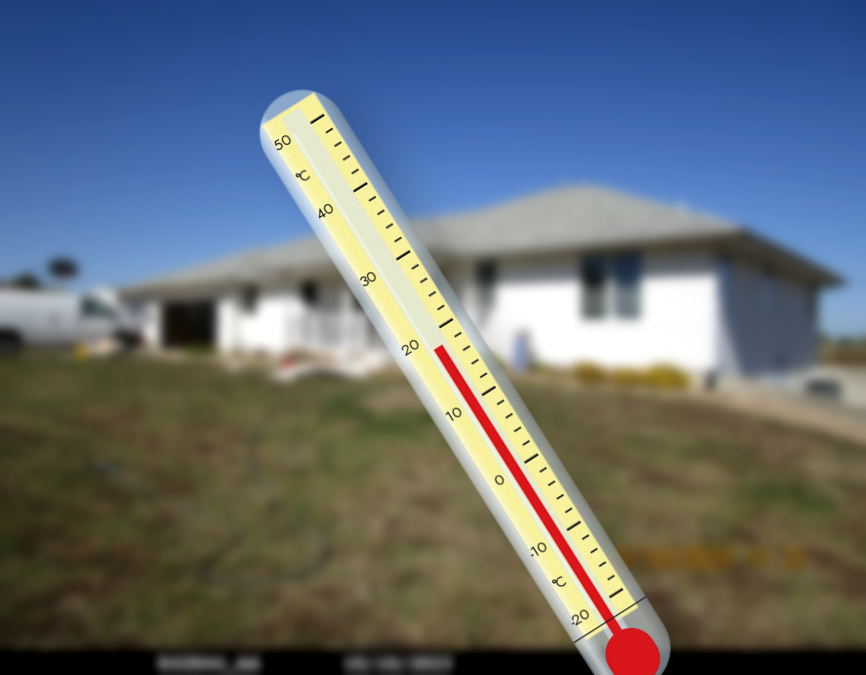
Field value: 18,°C
